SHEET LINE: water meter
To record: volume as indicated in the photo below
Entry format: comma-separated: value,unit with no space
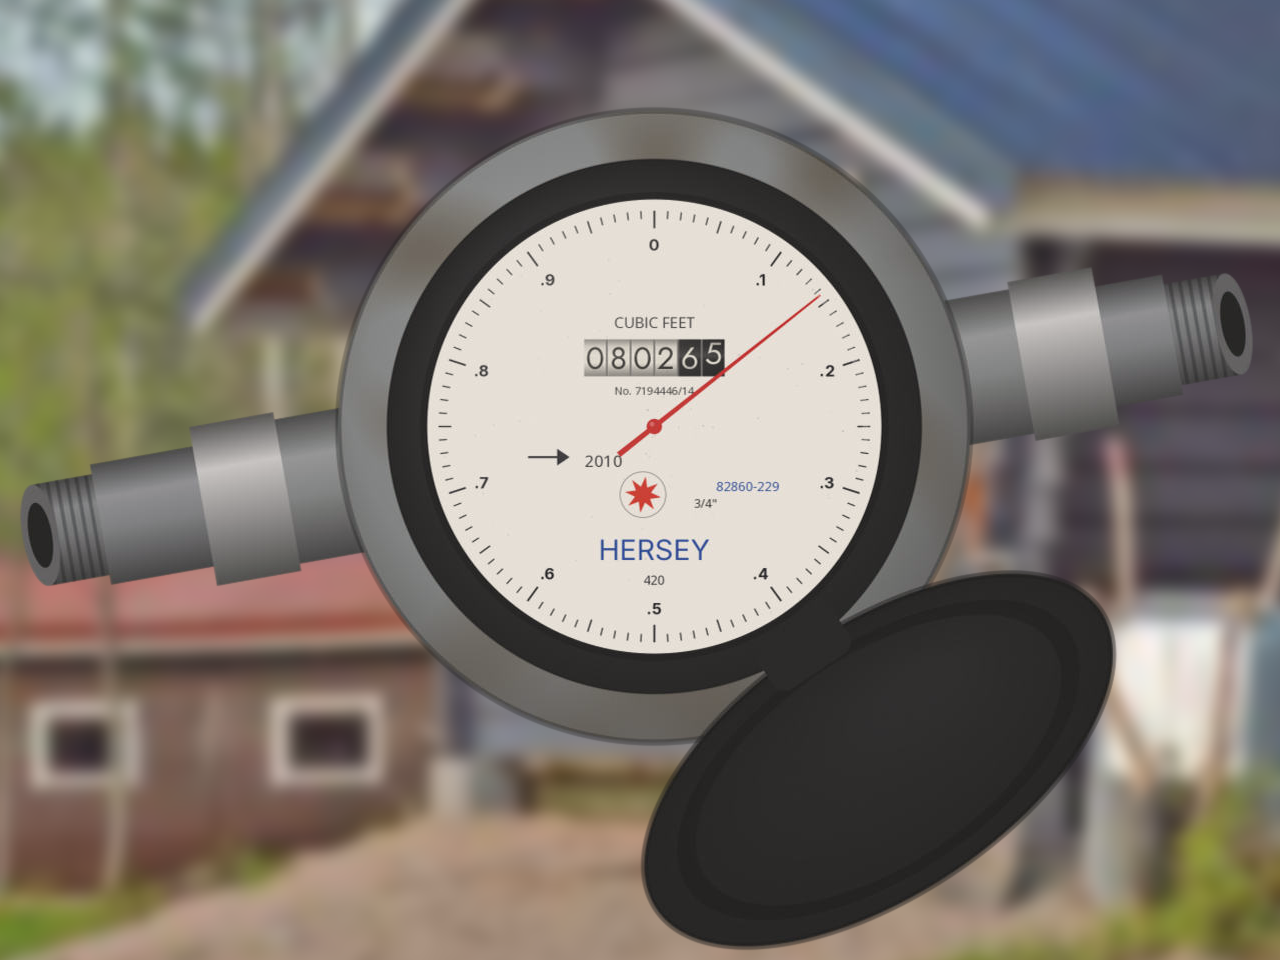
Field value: 80265.14,ft³
